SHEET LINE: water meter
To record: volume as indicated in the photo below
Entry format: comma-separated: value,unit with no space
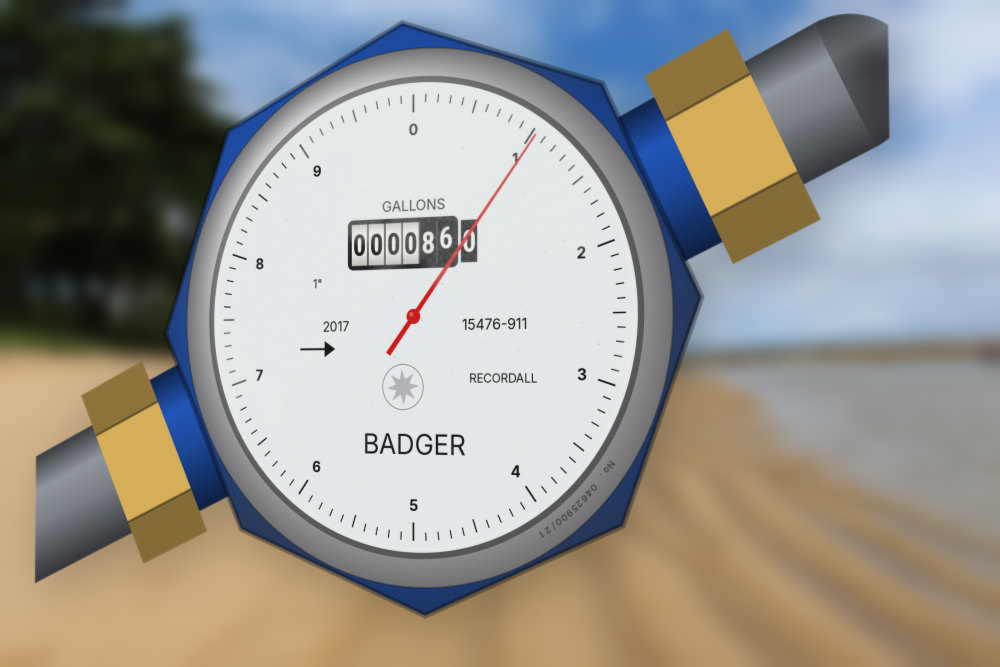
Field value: 861.0,gal
